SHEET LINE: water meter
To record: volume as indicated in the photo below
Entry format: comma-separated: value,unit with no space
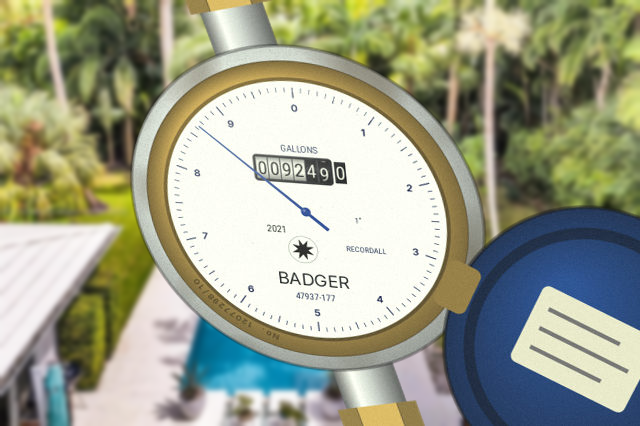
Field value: 92488.6,gal
